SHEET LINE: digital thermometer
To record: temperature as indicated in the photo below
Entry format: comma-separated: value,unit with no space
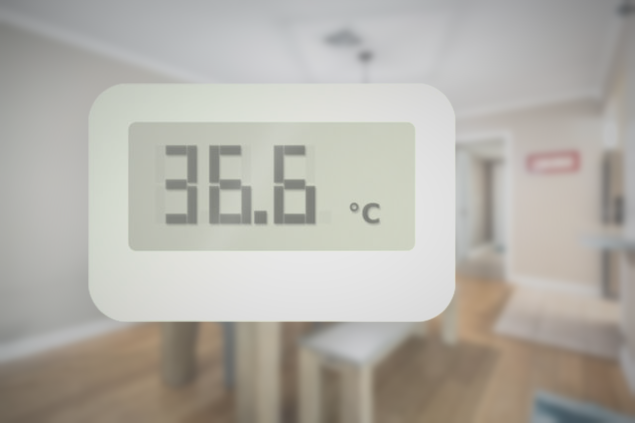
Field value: 36.6,°C
